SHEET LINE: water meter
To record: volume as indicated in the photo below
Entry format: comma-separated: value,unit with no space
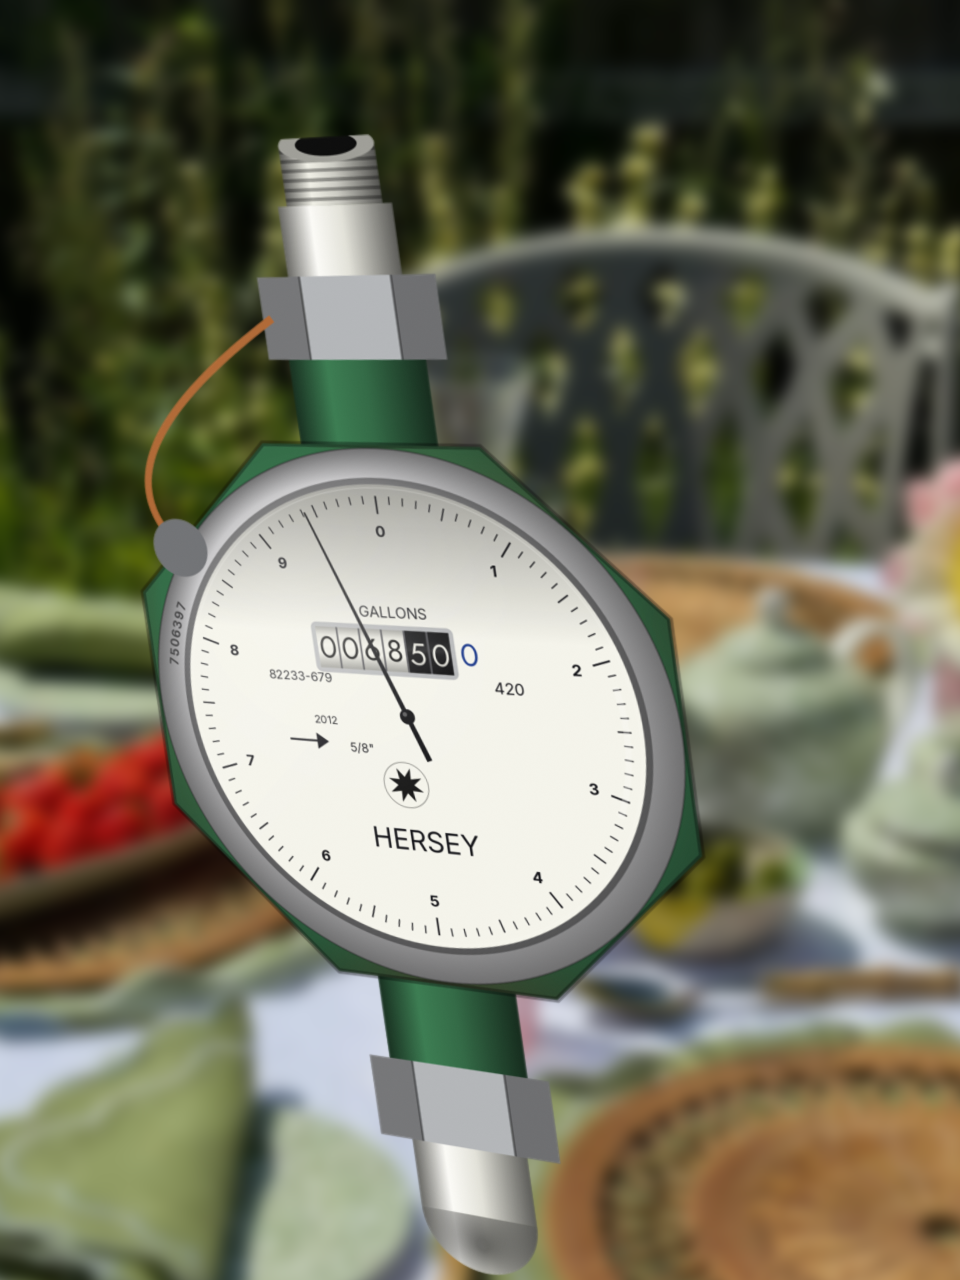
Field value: 68499.4,gal
